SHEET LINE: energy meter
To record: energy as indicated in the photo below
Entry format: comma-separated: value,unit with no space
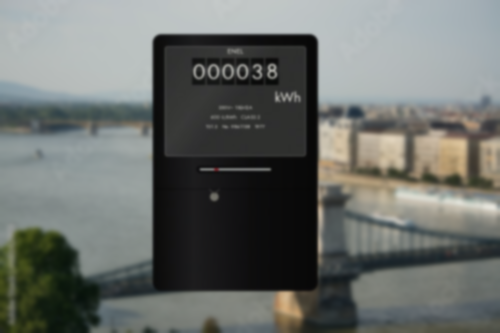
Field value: 38,kWh
